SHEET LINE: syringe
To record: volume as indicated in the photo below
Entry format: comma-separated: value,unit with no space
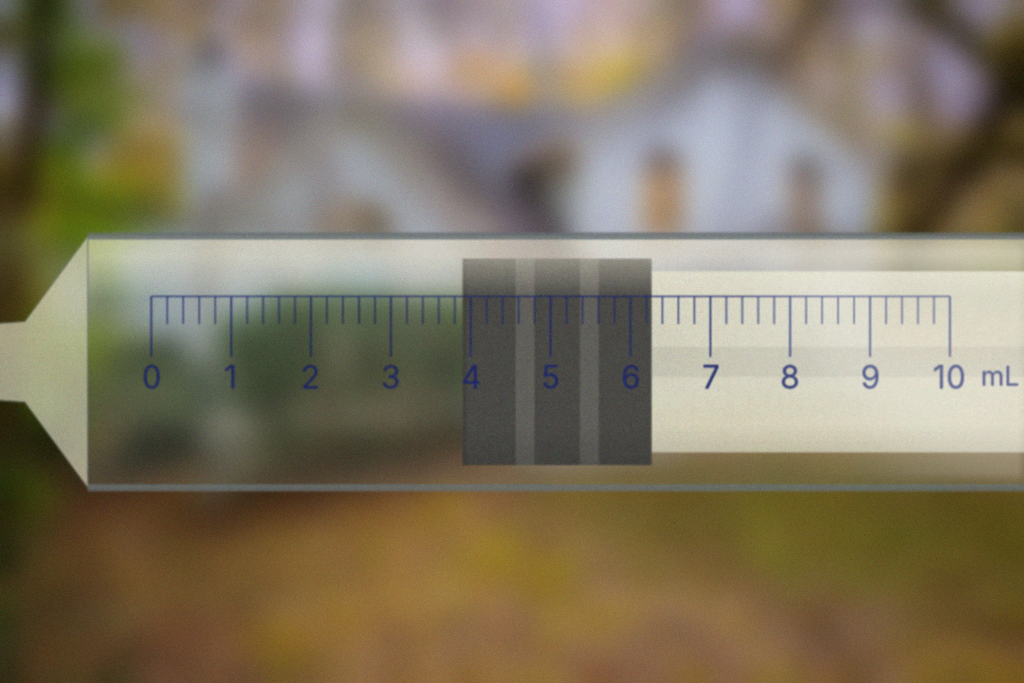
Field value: 3.9,mL
